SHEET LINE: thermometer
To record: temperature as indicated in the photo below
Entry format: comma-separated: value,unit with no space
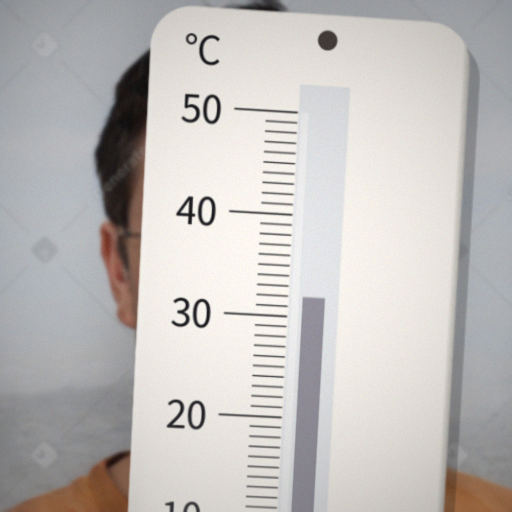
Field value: 32,°C
